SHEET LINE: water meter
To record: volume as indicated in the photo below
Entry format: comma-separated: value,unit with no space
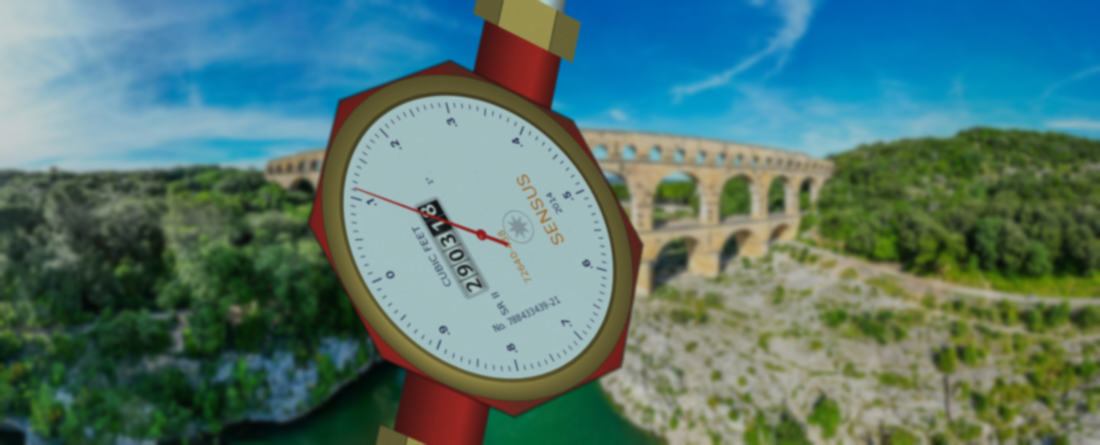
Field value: 290318.11,ft³
